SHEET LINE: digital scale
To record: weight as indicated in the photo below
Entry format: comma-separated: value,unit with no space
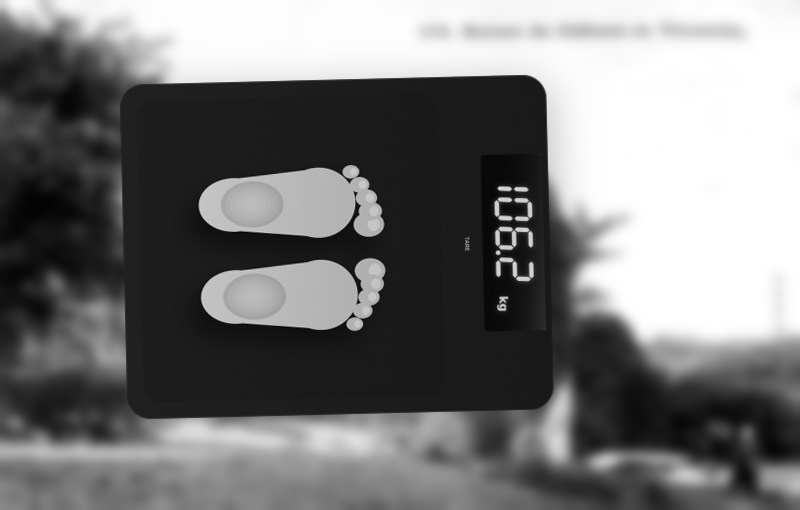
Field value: 106.2,kg
